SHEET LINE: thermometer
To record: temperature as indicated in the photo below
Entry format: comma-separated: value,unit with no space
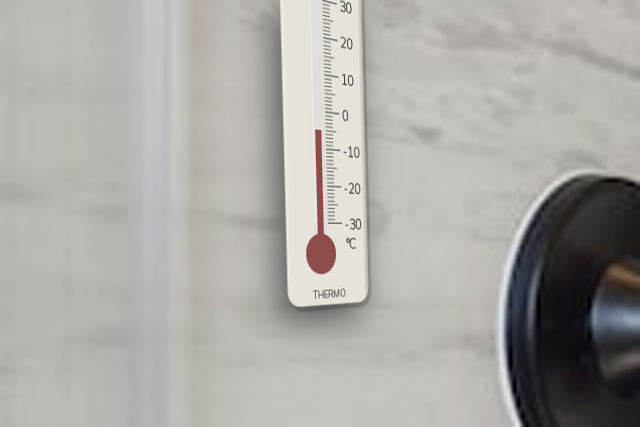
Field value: -5,°C
